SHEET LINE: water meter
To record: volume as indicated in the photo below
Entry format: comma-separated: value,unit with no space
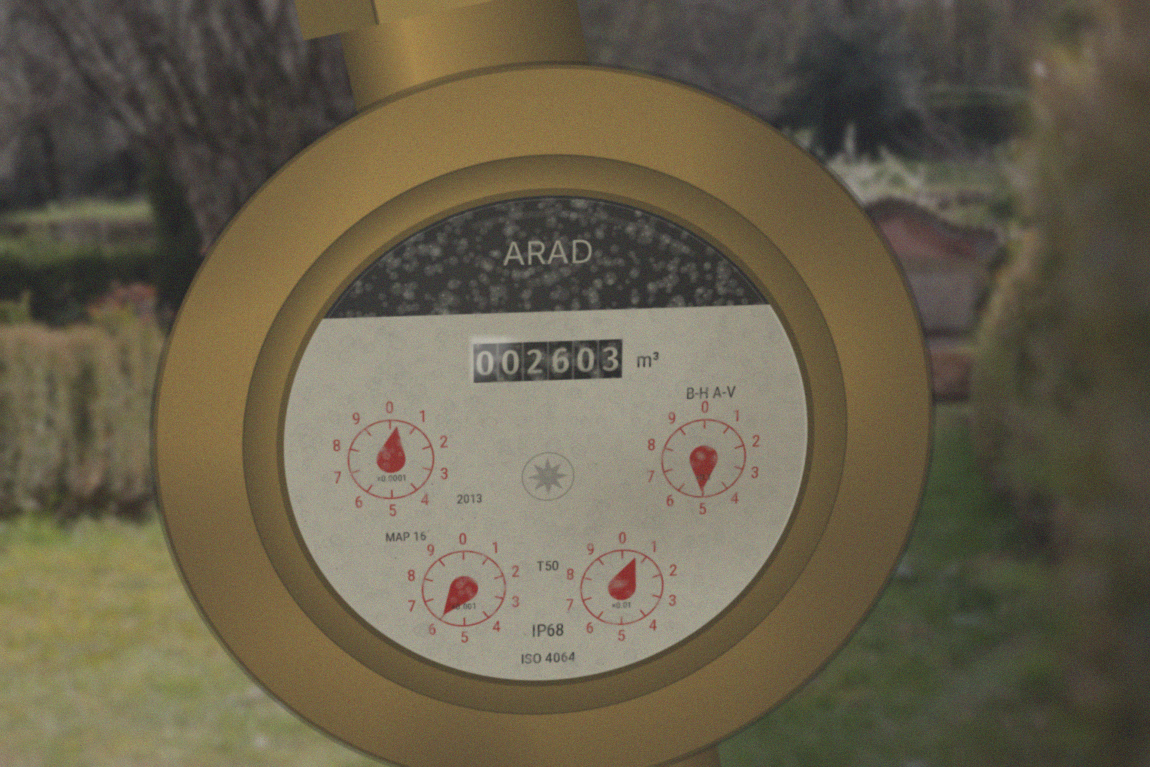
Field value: 2603.5060,m³
